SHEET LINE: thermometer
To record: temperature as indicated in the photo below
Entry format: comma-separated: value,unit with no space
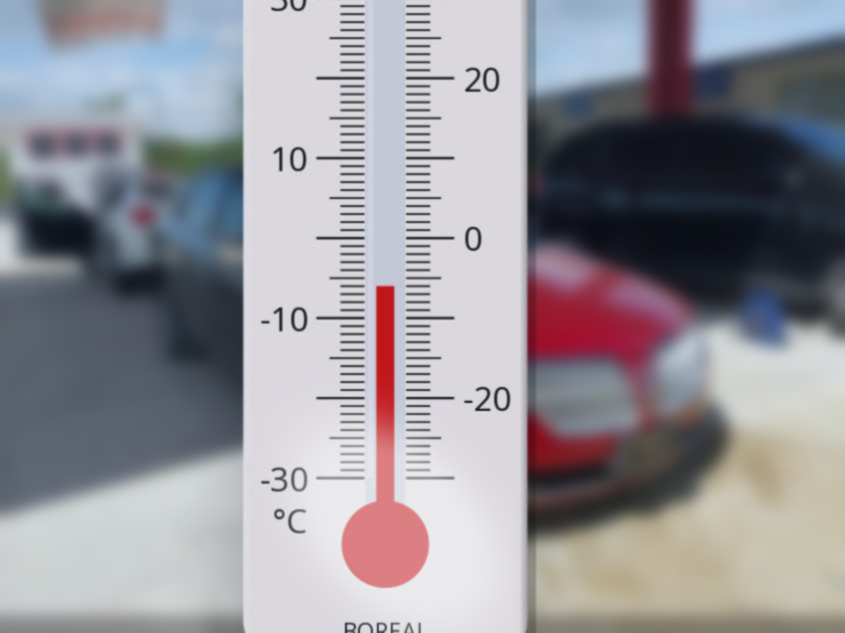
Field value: -6,°C
